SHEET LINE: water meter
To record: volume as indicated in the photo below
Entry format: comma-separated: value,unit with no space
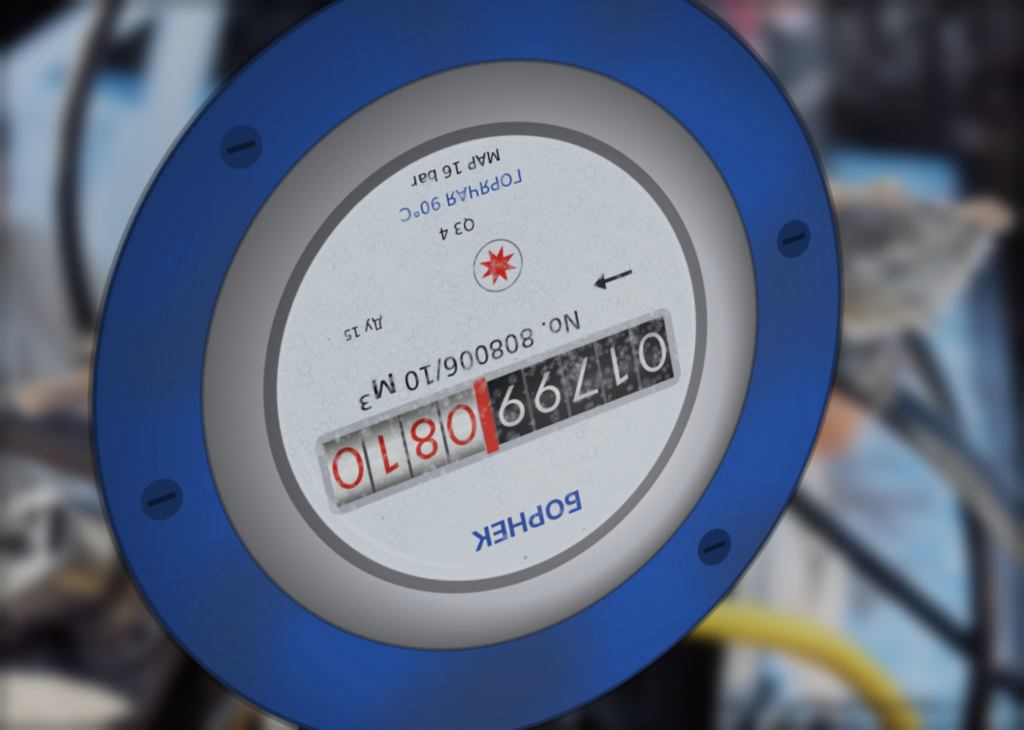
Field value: 1799.0810,m³
